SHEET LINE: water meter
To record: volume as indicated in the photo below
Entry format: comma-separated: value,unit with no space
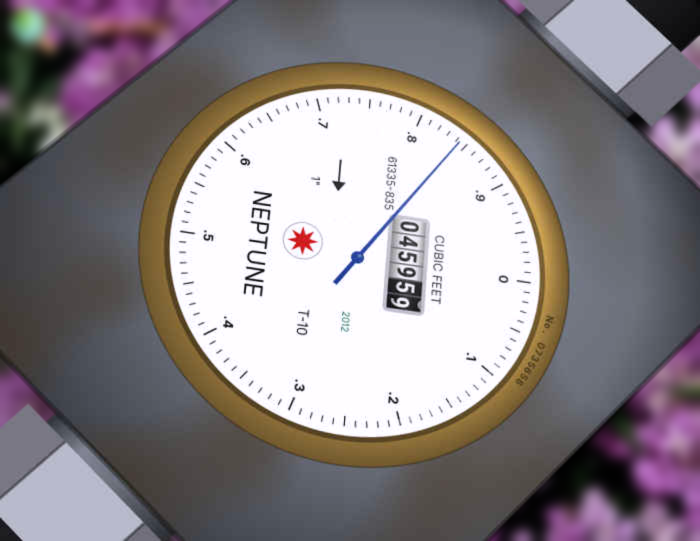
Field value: 45958.84,ft³
